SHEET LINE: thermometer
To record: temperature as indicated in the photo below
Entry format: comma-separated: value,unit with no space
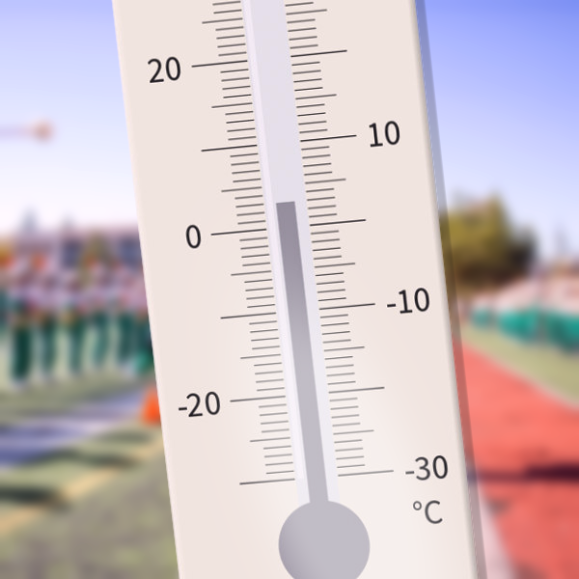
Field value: 3,°C
